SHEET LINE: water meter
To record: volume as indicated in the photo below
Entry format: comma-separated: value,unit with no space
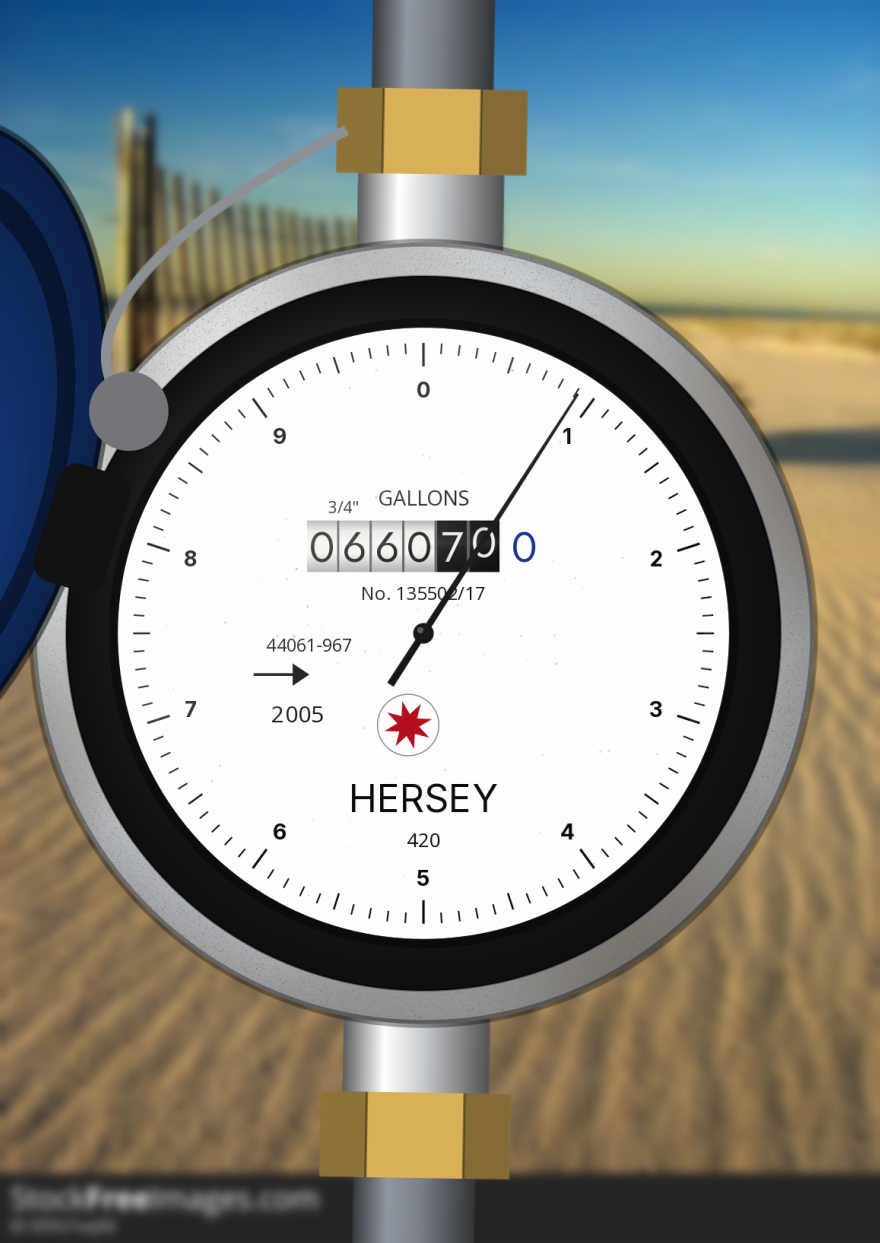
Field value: 660700.9,gal
